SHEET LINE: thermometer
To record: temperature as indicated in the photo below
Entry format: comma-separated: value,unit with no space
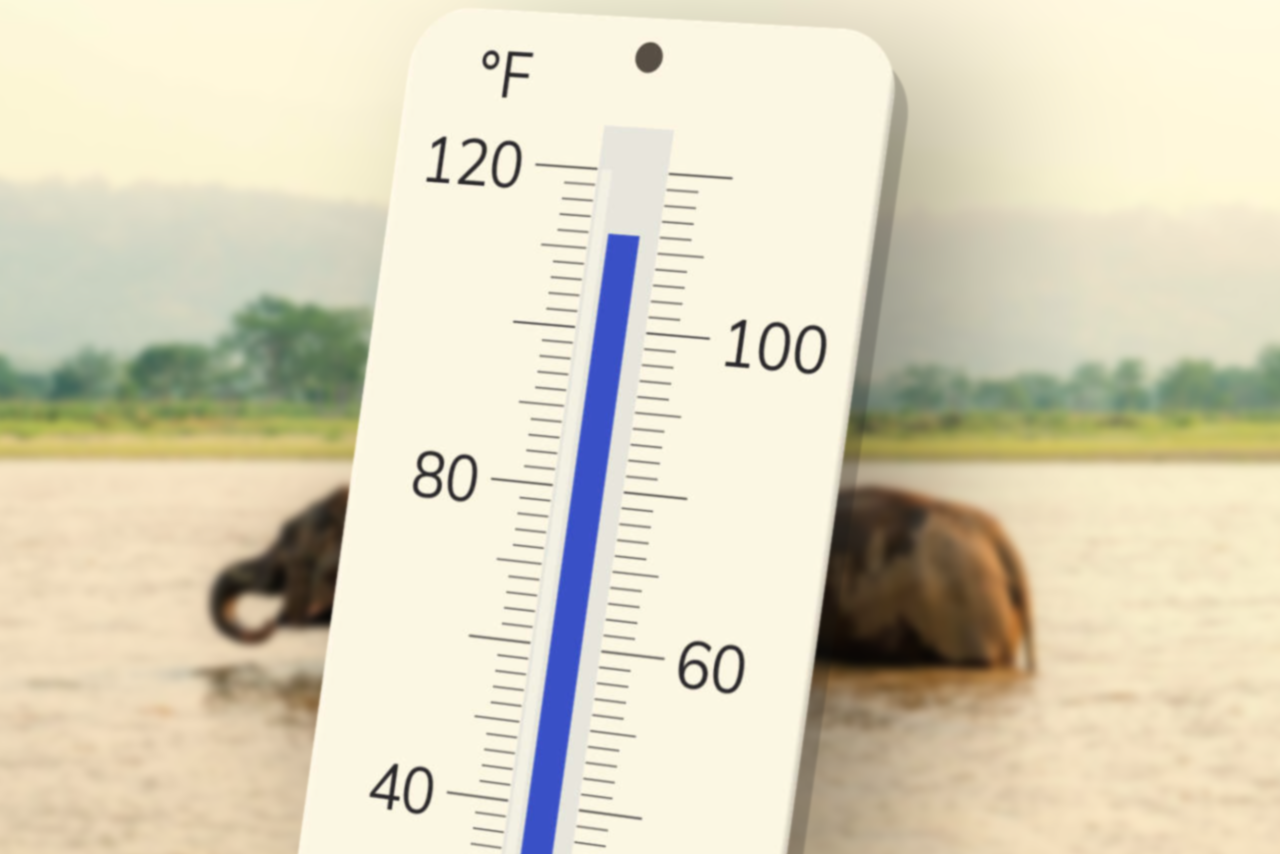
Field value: 112,°F
